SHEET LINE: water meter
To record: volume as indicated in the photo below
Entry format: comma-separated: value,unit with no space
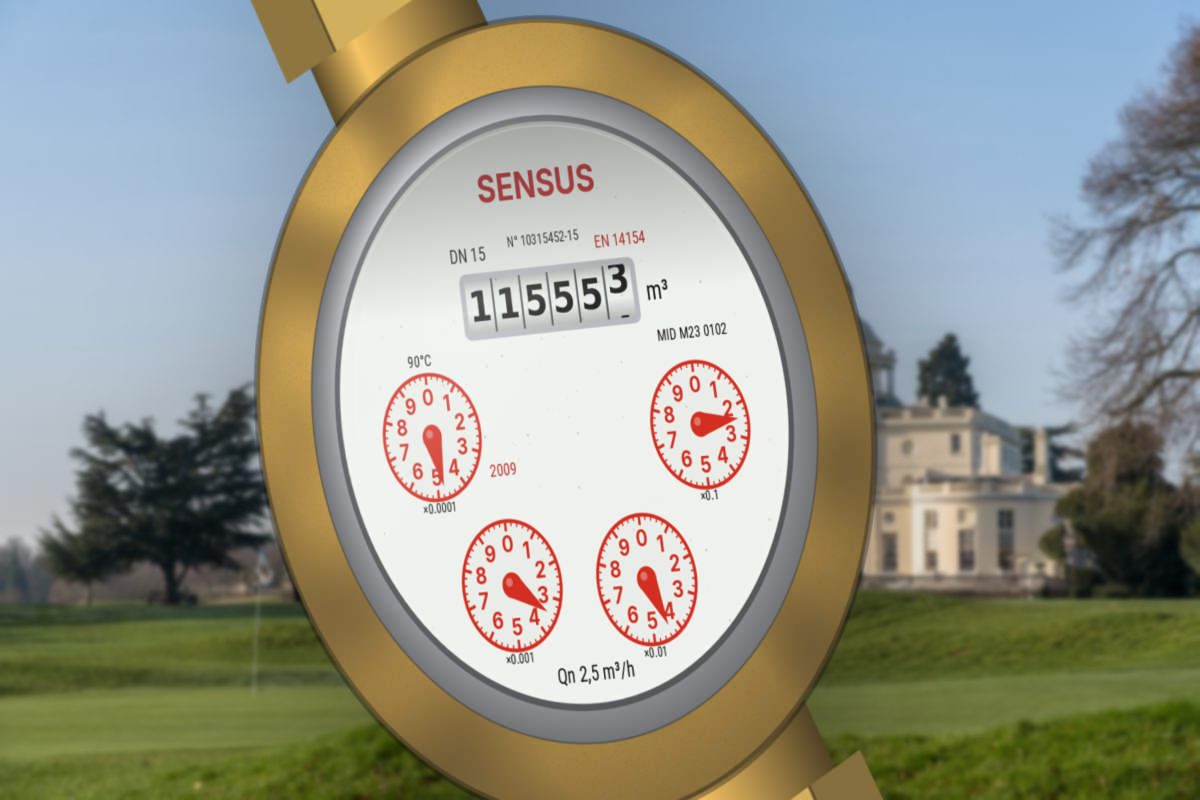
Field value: 115553.2434,m³
